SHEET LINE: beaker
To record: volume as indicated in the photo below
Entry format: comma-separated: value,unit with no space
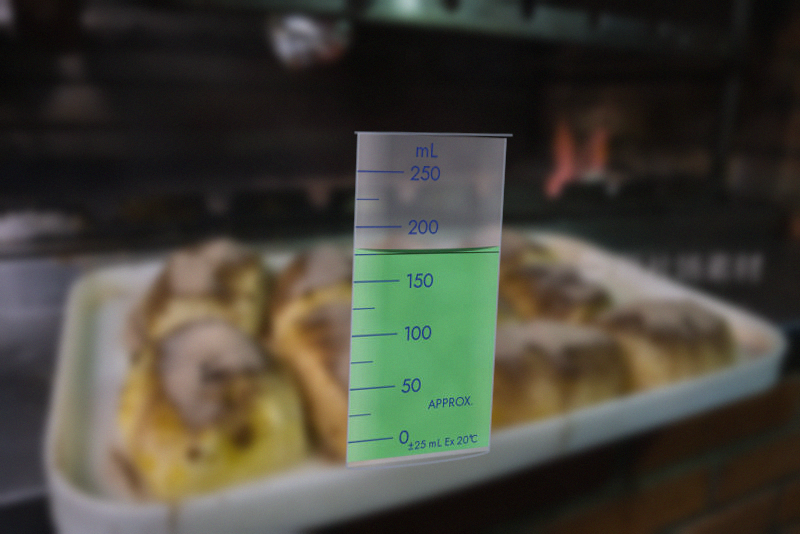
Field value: 175,mL
